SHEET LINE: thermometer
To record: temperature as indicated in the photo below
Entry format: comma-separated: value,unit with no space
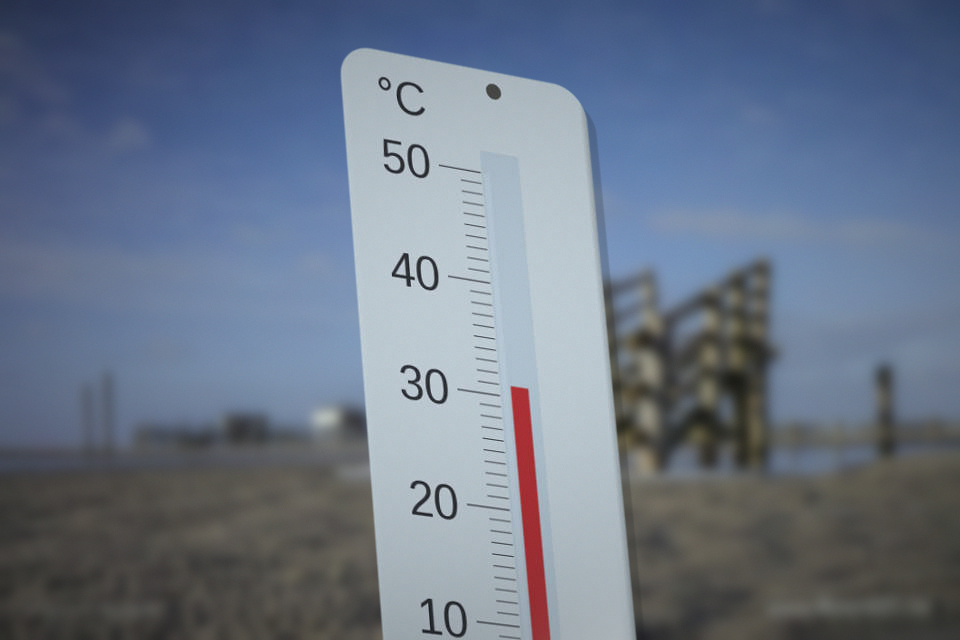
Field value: 31,°C
